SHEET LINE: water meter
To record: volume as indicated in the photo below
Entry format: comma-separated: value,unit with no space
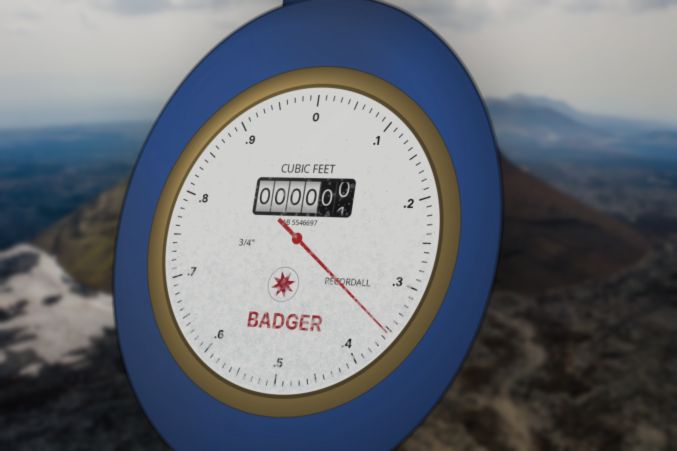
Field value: 0.35,ft³
